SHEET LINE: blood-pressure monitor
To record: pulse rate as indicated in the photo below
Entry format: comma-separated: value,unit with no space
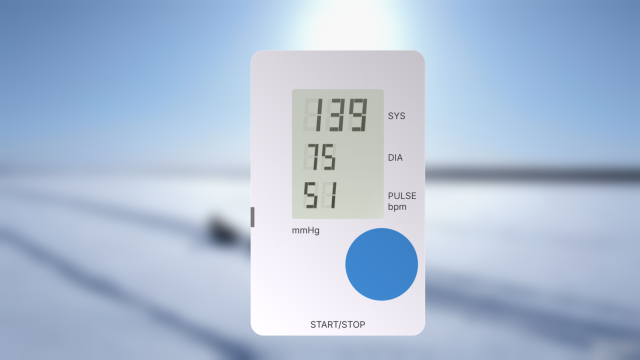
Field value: 51,bpm
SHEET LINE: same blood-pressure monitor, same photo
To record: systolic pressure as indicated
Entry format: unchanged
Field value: 139,mmHg
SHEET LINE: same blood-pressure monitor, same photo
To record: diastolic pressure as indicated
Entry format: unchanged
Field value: 75,mmHg
